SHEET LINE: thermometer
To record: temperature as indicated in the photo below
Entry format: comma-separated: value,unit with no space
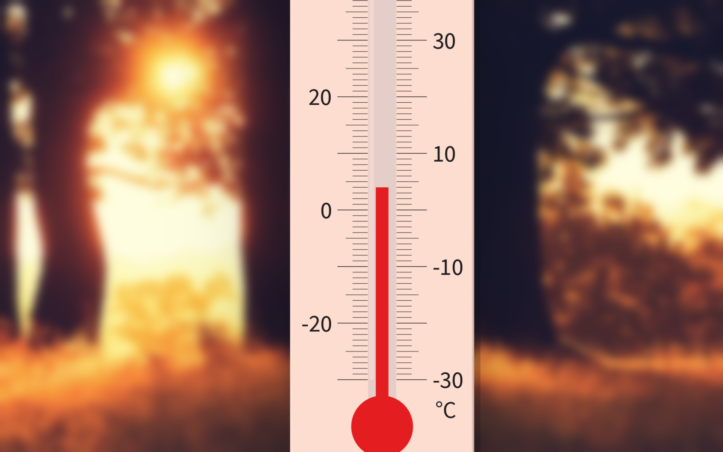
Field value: 4,°C
